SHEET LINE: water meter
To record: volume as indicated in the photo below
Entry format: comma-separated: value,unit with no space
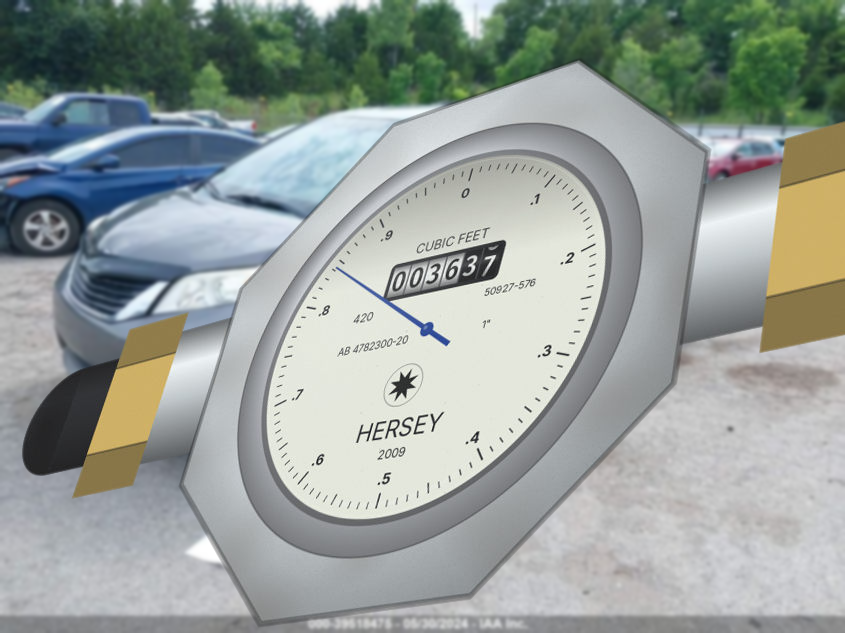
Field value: 3636.84,ft³
